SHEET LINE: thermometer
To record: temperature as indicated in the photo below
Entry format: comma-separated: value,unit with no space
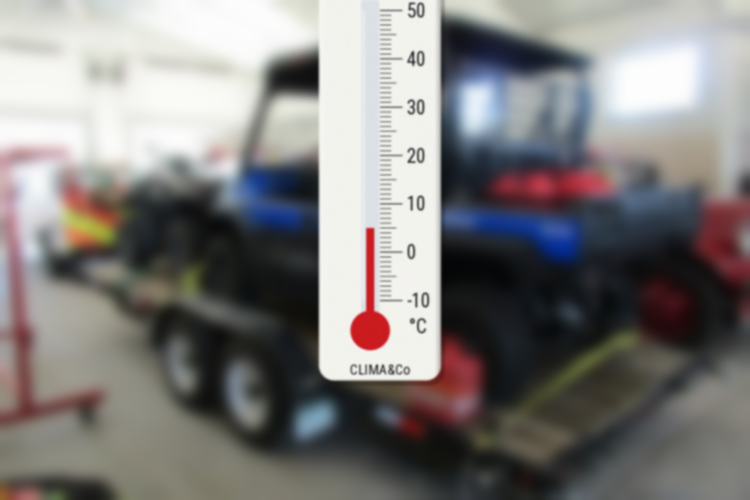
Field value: 5,°C
